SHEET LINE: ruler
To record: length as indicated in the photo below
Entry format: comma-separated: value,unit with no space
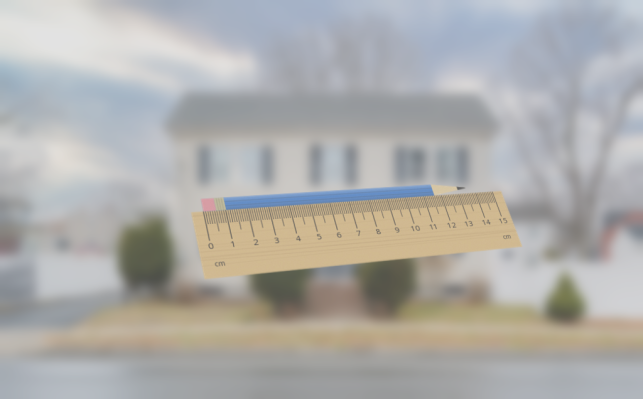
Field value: 13.5,cm
